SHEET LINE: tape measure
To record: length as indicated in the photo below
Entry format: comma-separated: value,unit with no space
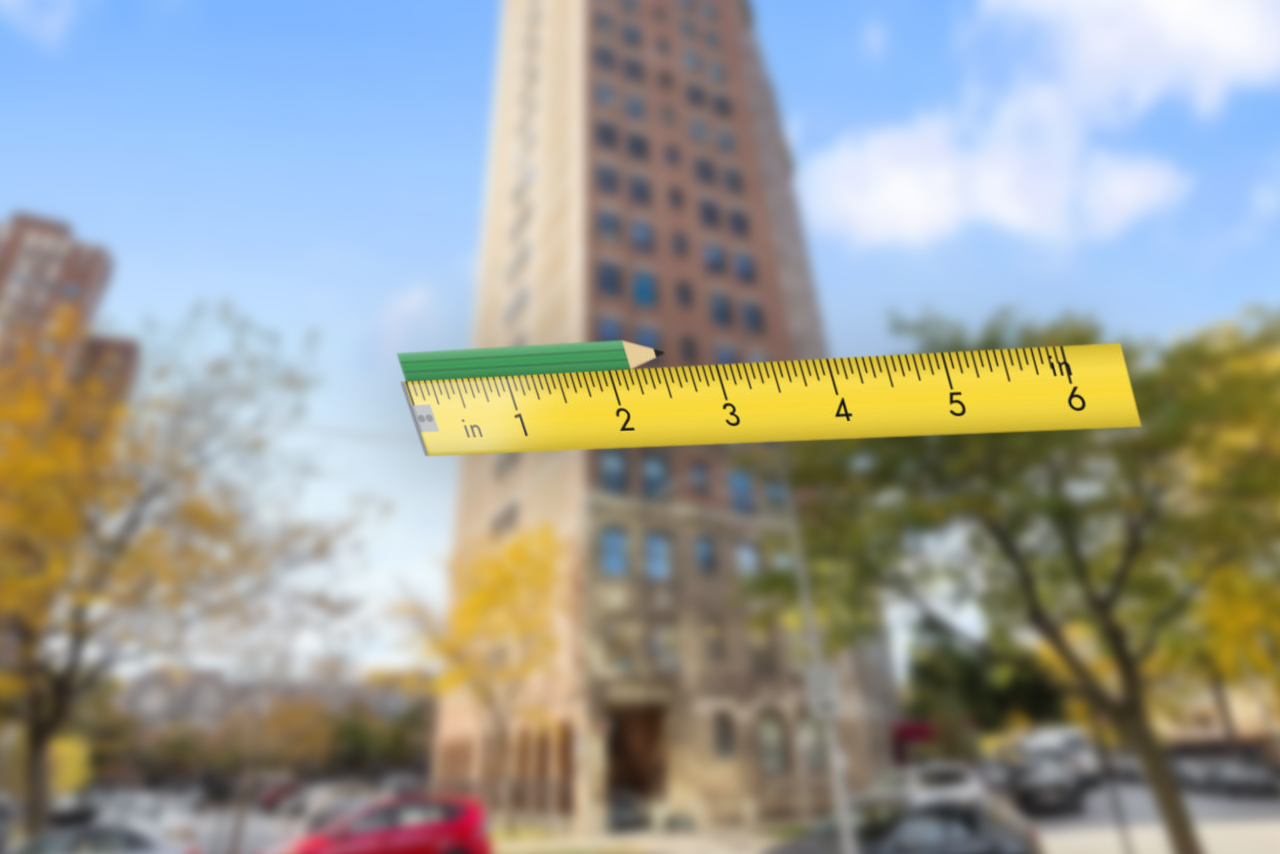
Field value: 2.5625,in
